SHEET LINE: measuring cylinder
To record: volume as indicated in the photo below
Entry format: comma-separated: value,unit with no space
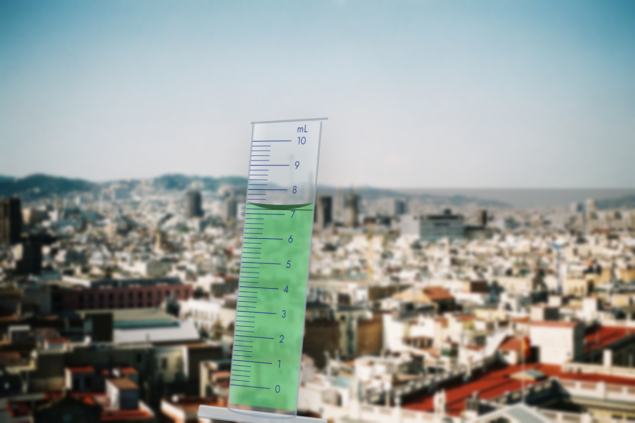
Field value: 7.2,mL
